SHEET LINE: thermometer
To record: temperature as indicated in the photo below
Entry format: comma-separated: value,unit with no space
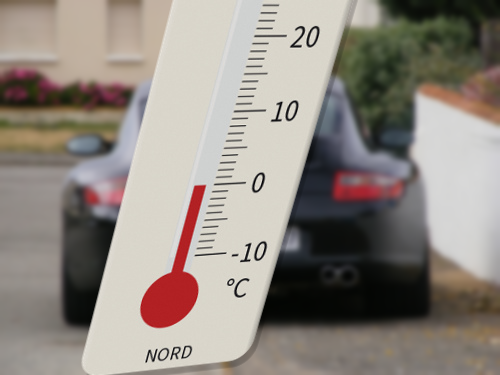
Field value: 0,°C
